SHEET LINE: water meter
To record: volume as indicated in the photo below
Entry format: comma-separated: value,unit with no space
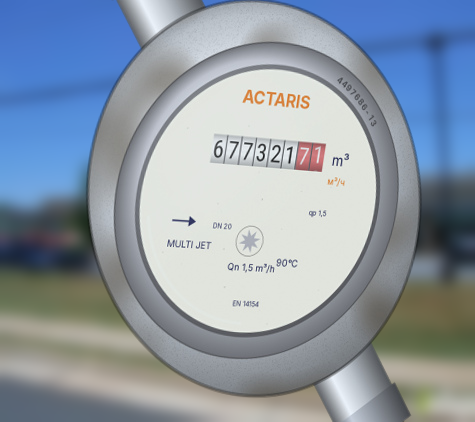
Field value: 677321.71,m³
